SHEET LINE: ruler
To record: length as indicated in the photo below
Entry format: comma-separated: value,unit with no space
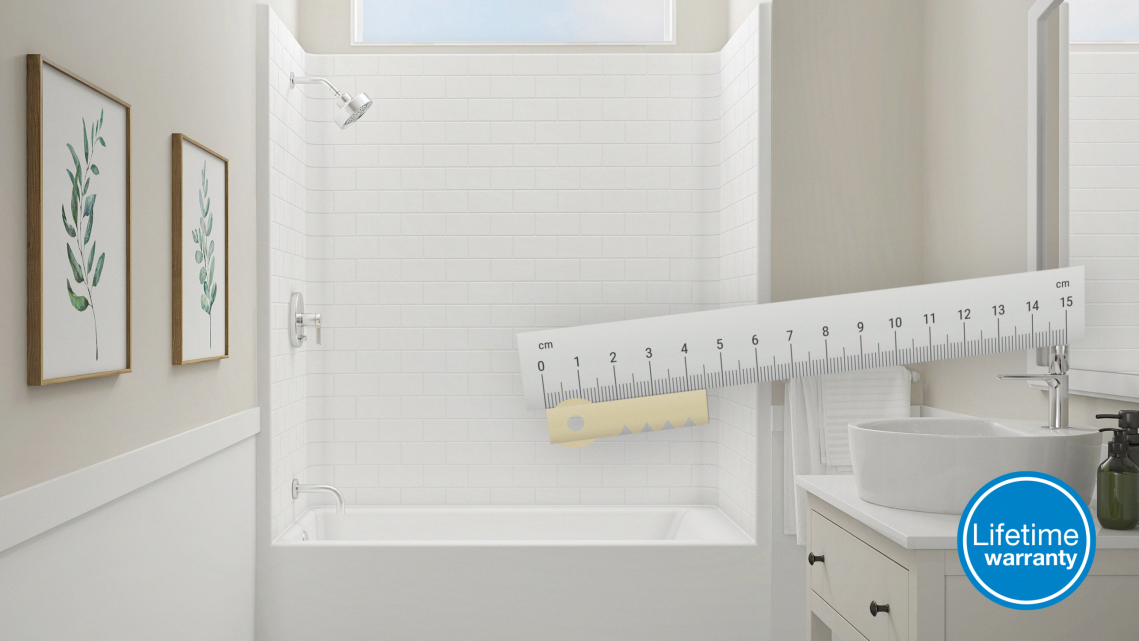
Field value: 4.5,cm
